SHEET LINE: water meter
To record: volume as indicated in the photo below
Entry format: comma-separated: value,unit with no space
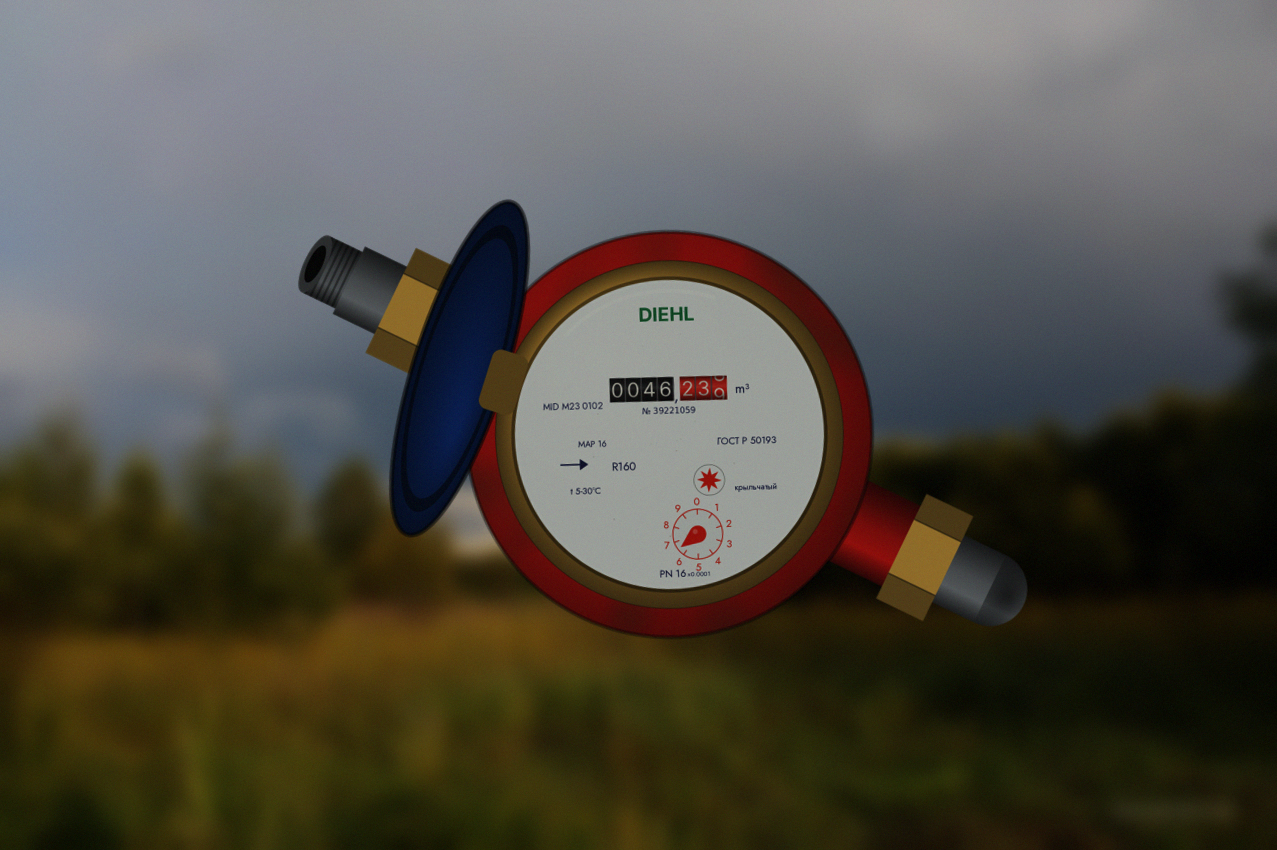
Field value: 46.2386,m³
